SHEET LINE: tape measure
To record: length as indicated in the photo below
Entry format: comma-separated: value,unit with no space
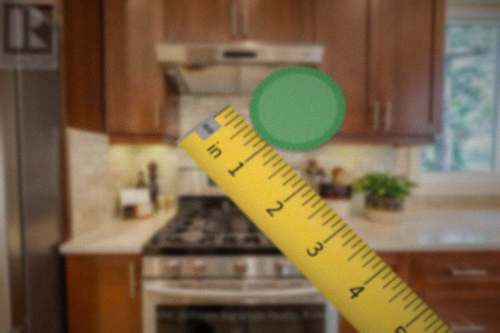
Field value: 1.625,in
